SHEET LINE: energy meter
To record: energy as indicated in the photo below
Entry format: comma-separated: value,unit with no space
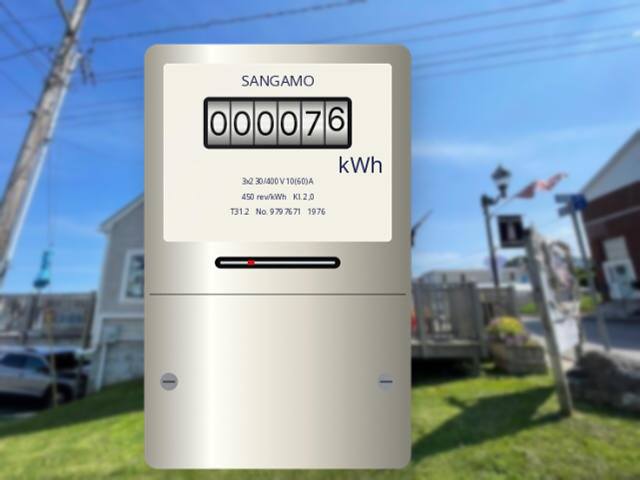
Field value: 76,kWh
